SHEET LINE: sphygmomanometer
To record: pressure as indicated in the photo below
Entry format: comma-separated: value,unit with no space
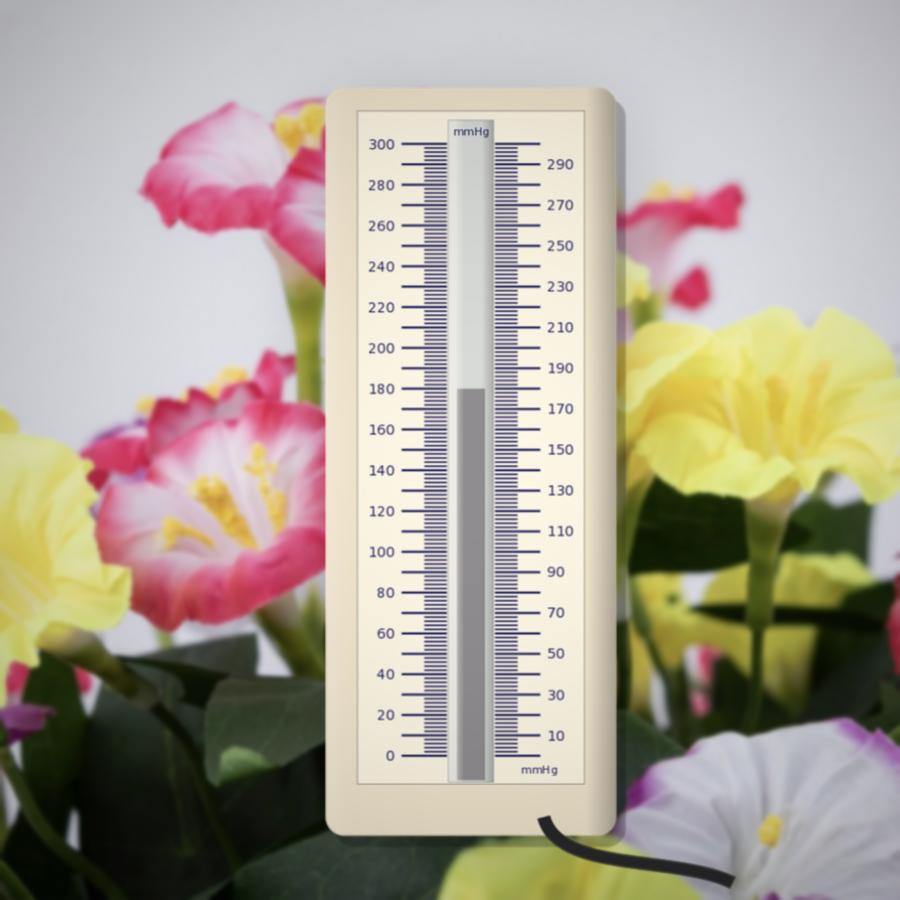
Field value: 180,mmHg
